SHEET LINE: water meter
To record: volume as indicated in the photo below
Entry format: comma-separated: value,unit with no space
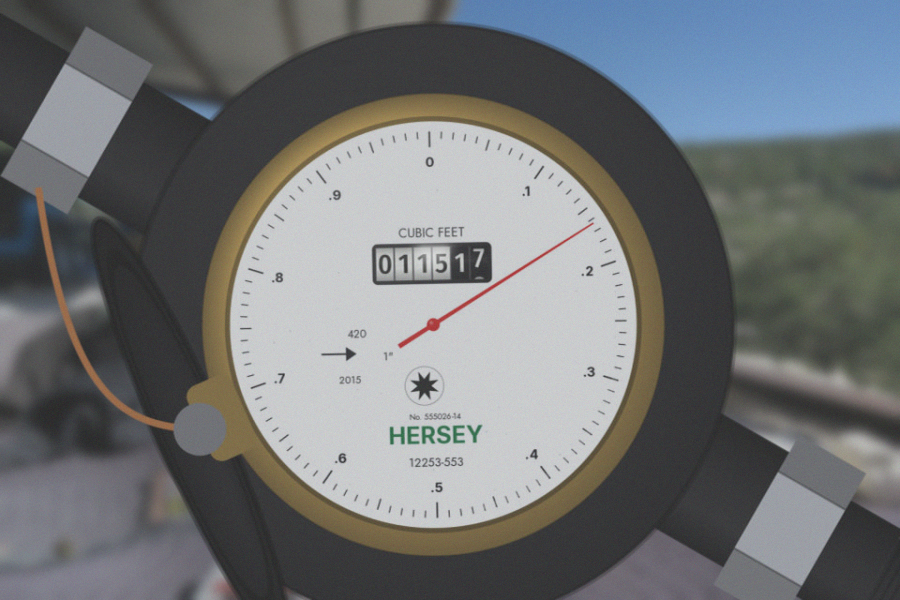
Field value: 11517.16,ft³
